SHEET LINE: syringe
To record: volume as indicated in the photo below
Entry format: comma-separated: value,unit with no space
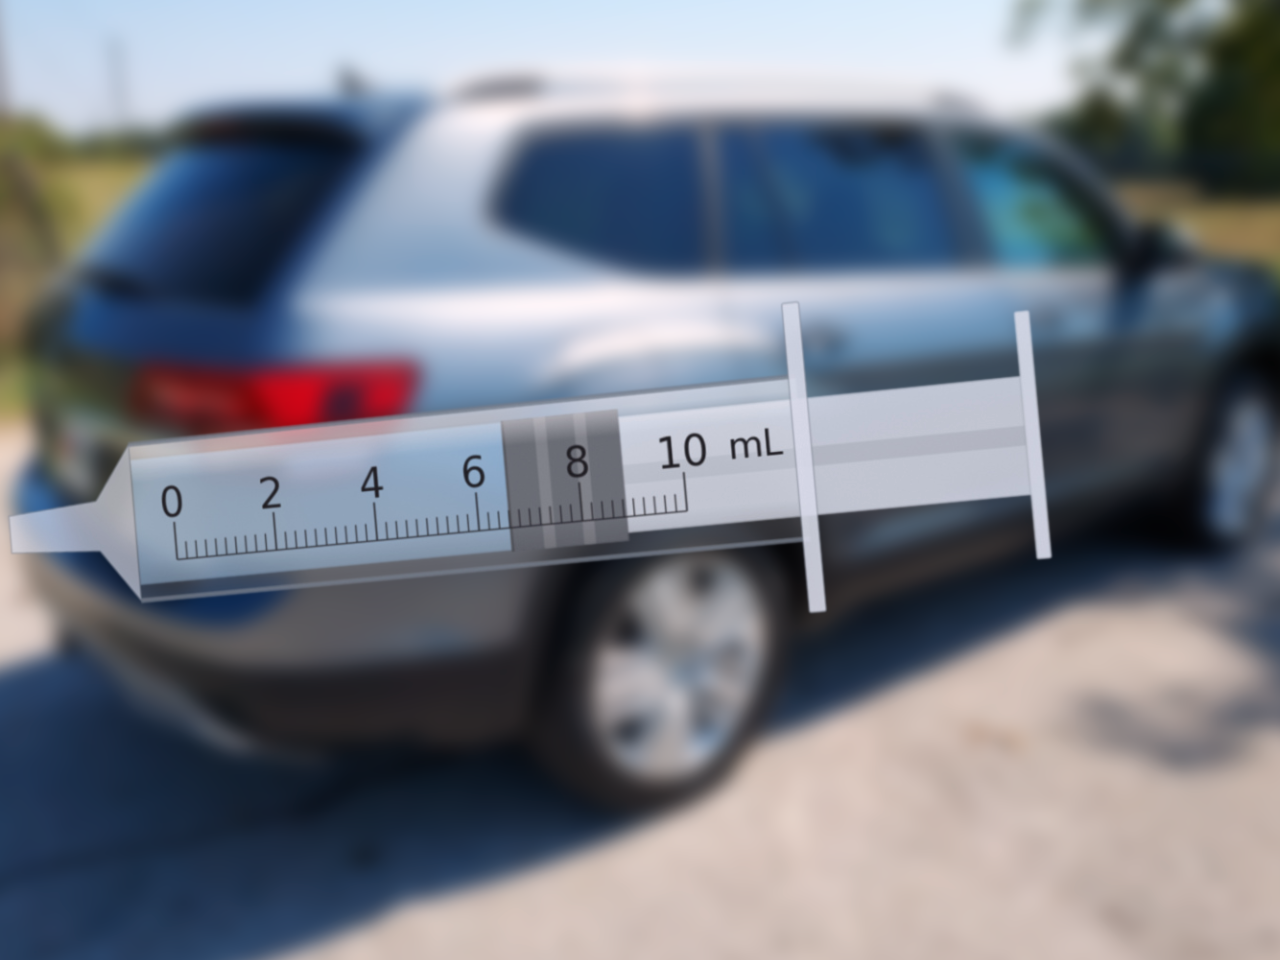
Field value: 6.6,mL
